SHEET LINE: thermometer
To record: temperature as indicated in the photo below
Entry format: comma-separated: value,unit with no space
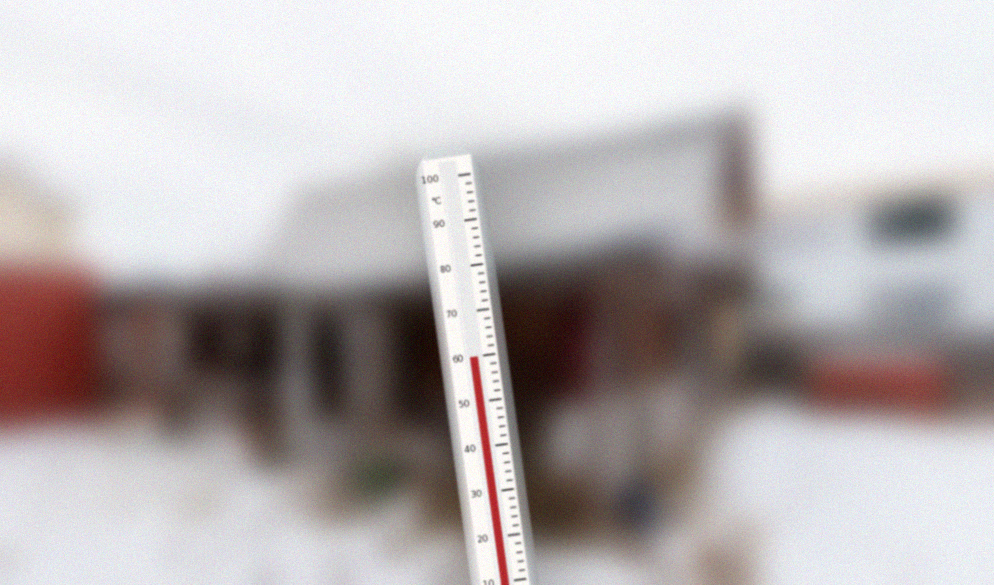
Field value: 60,°C
